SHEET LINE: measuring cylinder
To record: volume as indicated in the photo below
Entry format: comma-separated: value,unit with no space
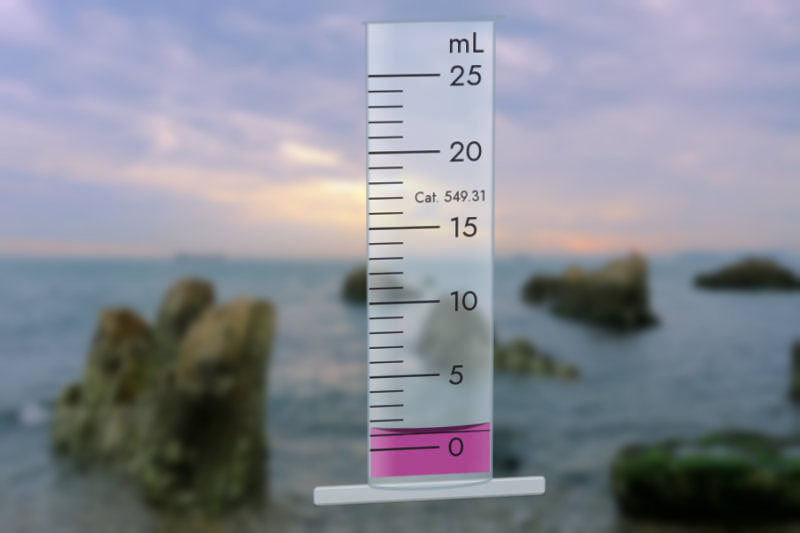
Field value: 1,mL
